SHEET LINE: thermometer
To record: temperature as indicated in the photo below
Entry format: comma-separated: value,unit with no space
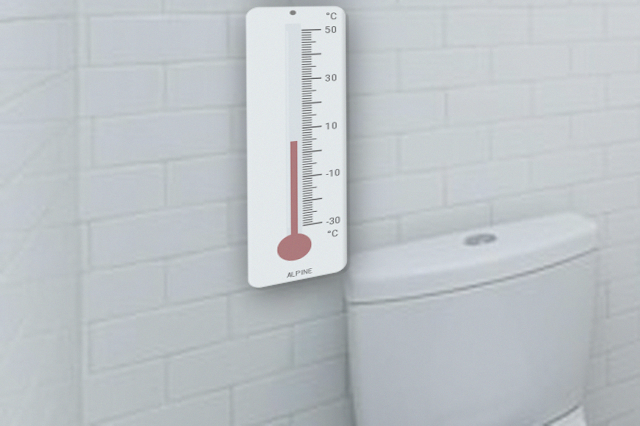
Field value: 5,°C
